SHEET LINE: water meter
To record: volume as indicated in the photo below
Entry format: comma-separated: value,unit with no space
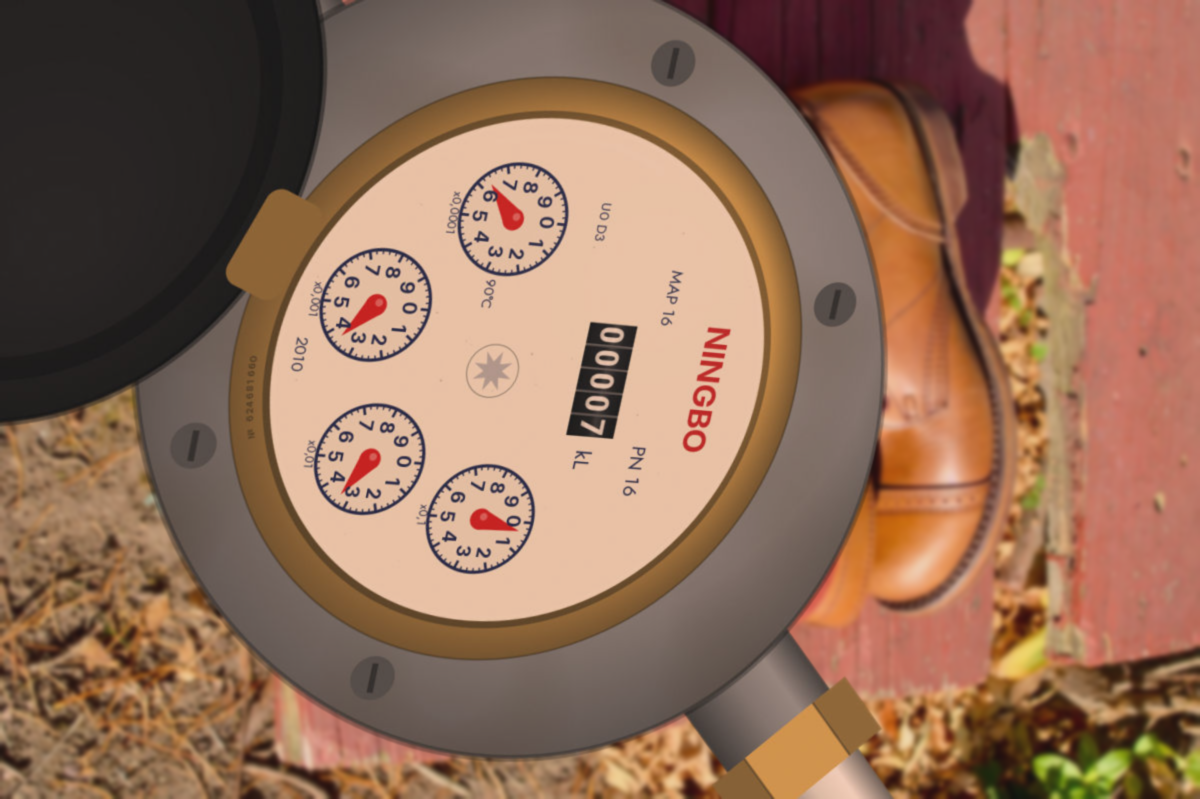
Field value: 7.0336,kL
